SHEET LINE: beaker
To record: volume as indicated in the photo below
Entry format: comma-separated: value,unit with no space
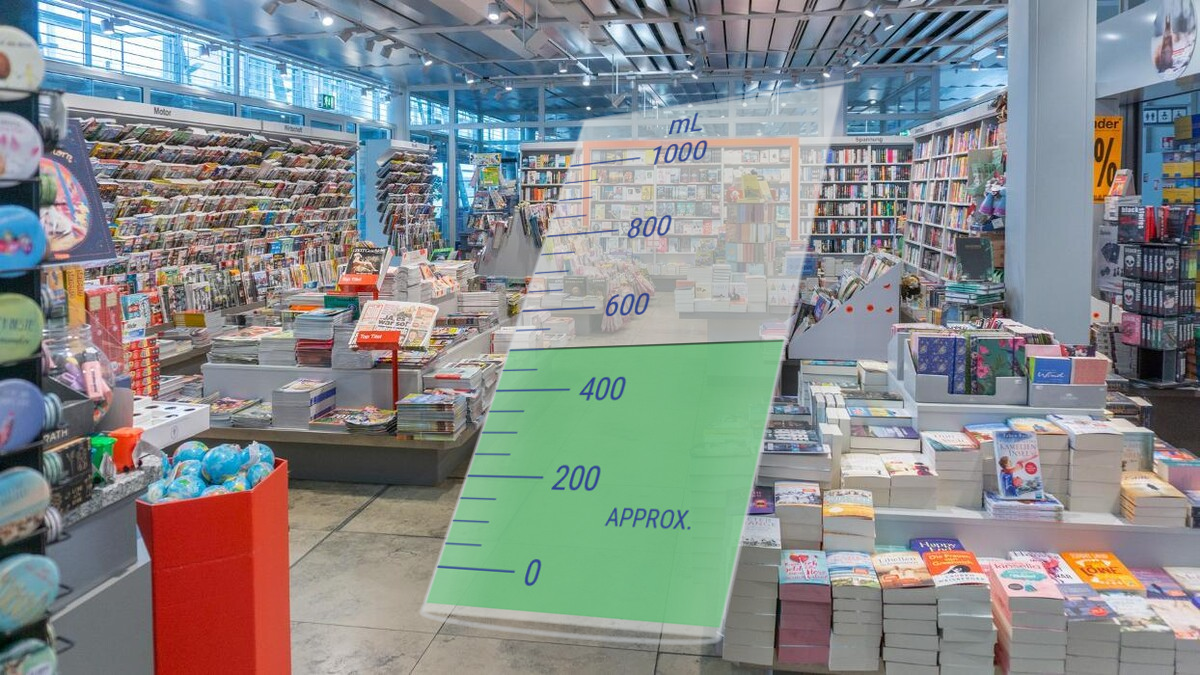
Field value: 500,mL
